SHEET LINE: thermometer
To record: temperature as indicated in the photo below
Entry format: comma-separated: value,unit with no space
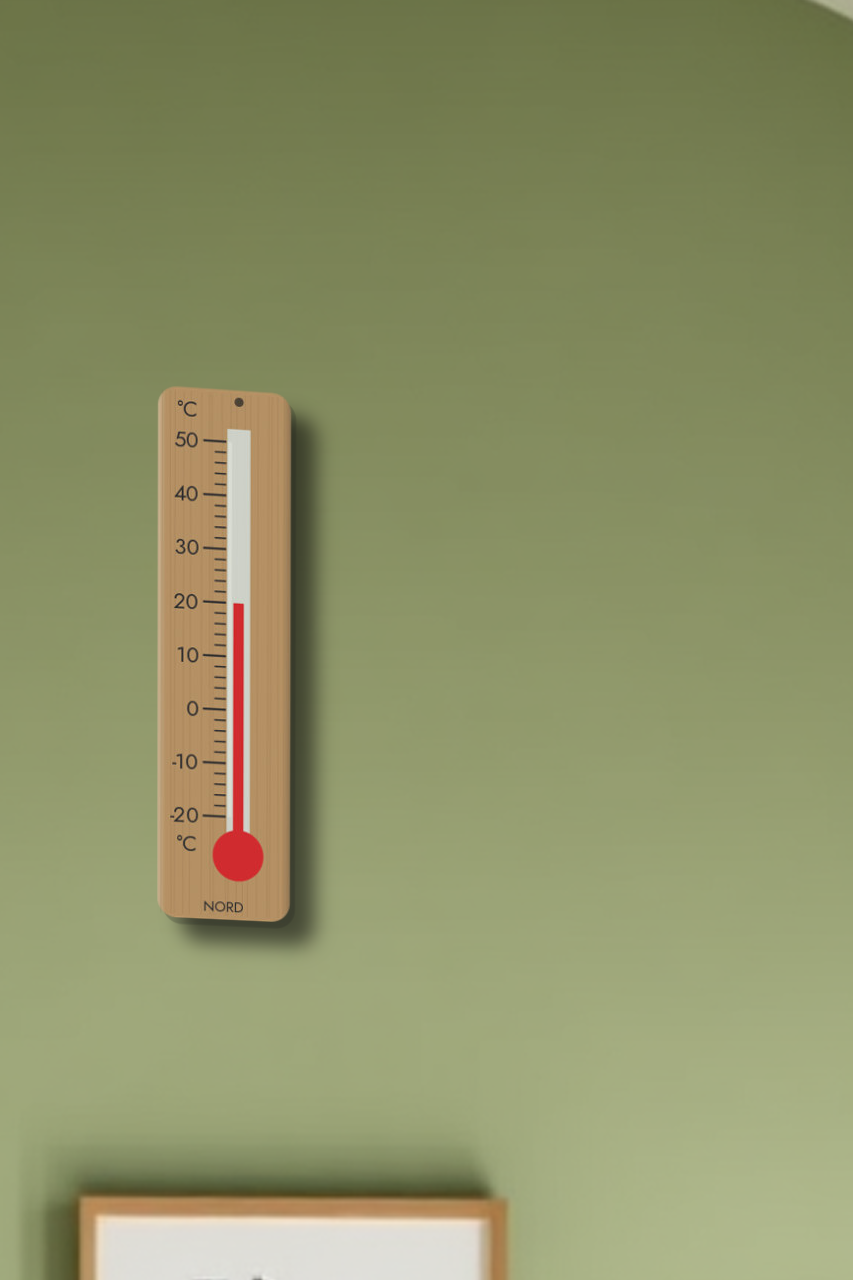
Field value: 20,°C
